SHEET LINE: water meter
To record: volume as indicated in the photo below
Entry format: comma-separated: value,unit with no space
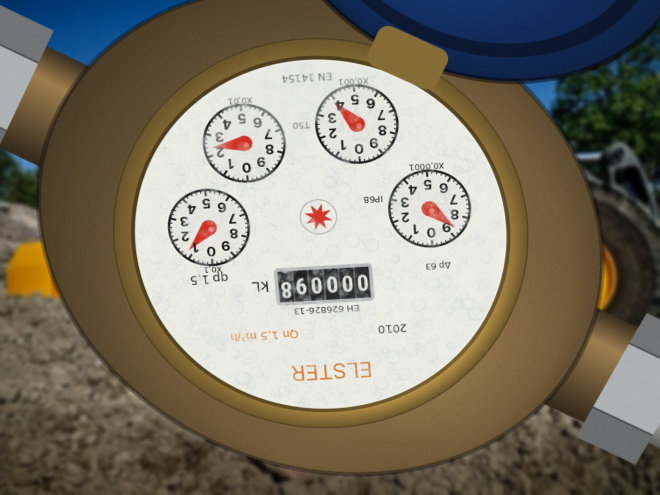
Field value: 98.1238,kL
